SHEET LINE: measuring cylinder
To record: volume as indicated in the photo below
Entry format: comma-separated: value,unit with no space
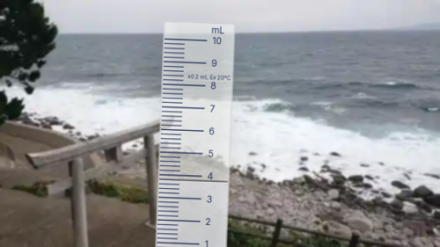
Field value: 3.8,mL
